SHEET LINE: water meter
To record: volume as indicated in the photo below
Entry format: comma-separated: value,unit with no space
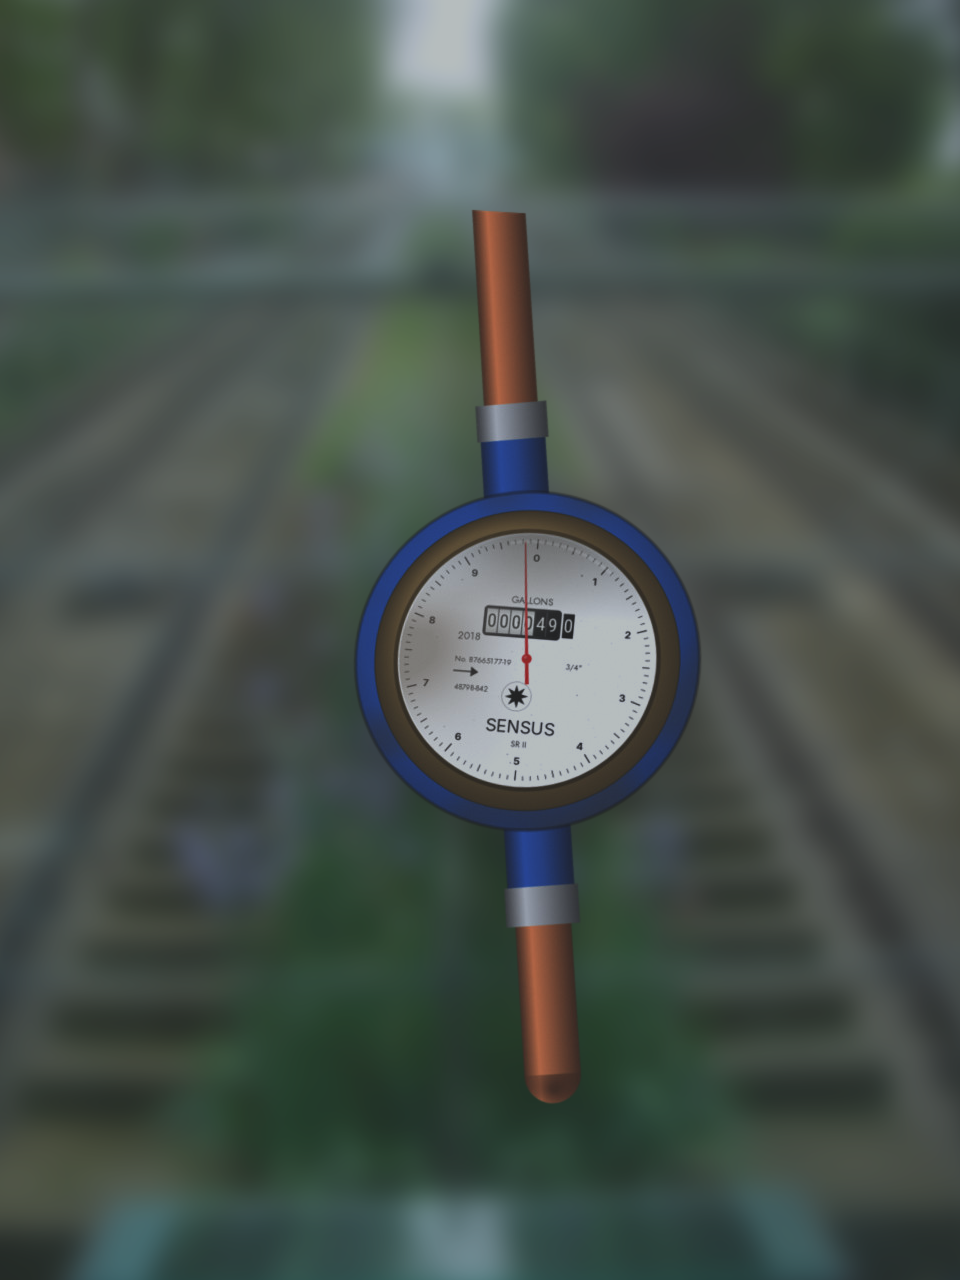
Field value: 489.8,gal
